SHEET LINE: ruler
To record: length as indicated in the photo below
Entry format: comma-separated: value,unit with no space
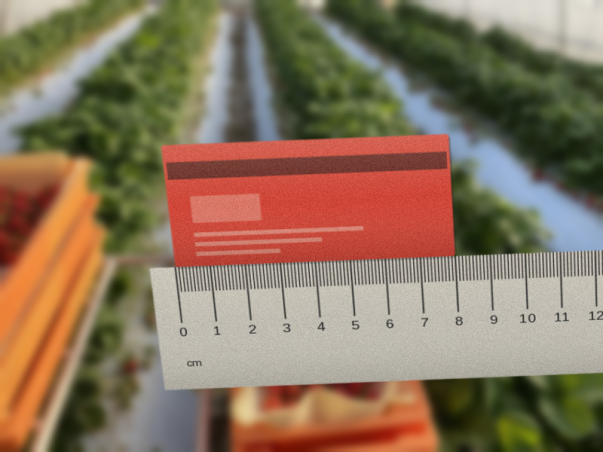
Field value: 8,cm
